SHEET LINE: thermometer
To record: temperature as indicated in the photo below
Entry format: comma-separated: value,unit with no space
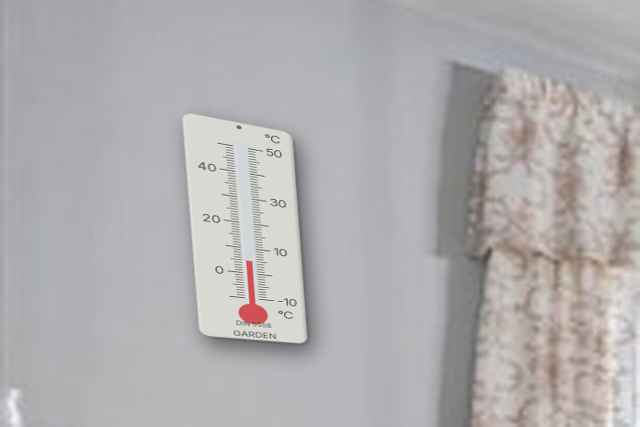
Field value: 5,°C
